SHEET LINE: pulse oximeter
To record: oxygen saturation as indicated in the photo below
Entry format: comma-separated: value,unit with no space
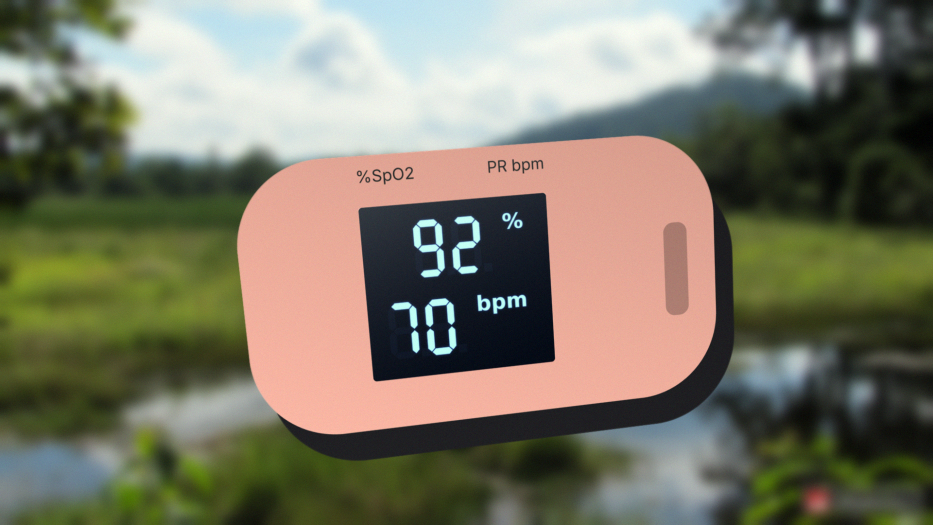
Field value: 92,%
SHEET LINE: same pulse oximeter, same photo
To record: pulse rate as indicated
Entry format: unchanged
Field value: 70,bpm
